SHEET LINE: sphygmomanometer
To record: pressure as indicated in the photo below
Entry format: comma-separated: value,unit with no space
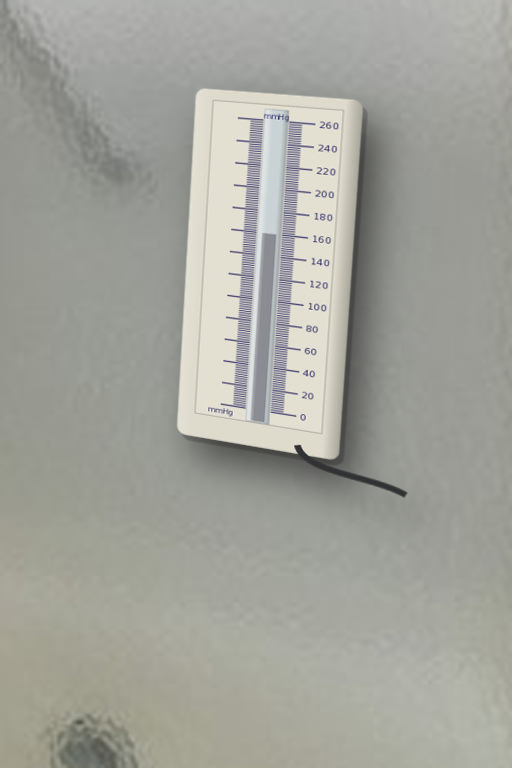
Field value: 160,mmHg
